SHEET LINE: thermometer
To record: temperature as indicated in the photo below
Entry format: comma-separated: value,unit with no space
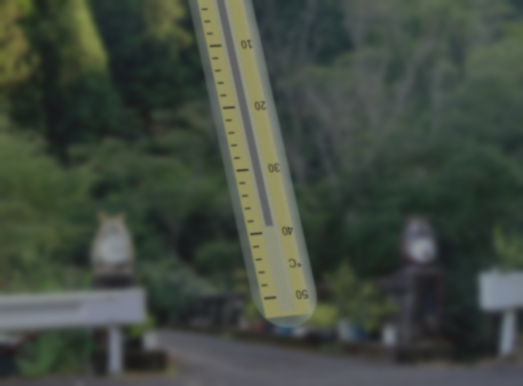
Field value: 39,°C
